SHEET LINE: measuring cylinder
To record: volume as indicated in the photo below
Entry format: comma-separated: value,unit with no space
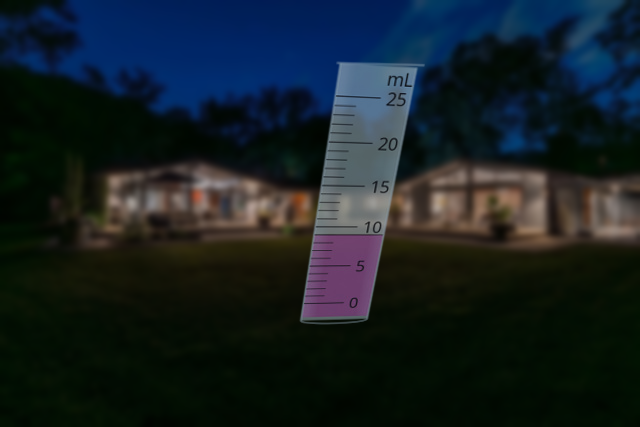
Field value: 9,mL
